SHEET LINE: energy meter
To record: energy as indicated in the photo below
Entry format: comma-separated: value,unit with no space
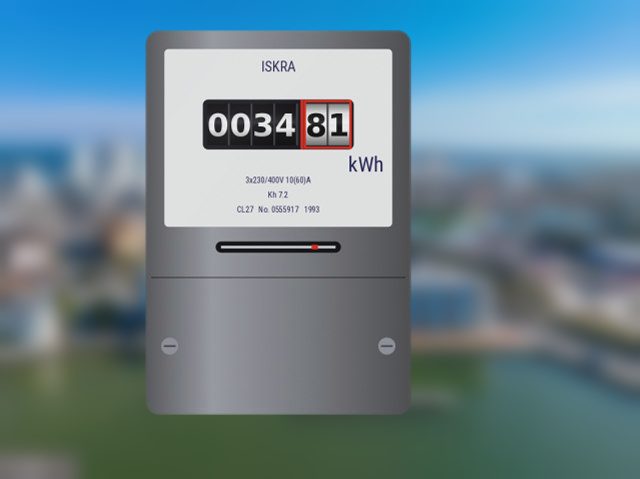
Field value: 34.81,kWh
